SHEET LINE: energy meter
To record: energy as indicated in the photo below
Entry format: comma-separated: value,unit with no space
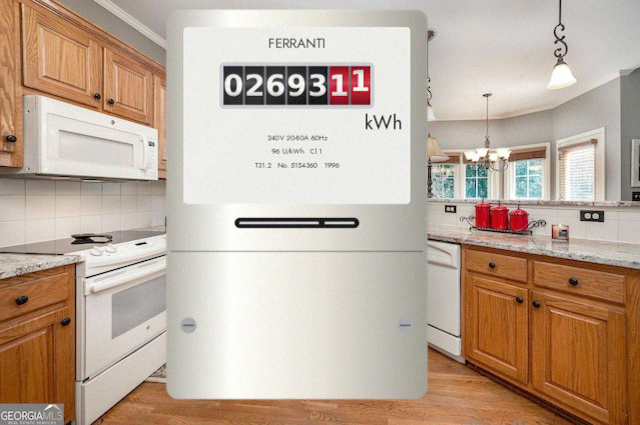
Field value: 2693.11,kWh
